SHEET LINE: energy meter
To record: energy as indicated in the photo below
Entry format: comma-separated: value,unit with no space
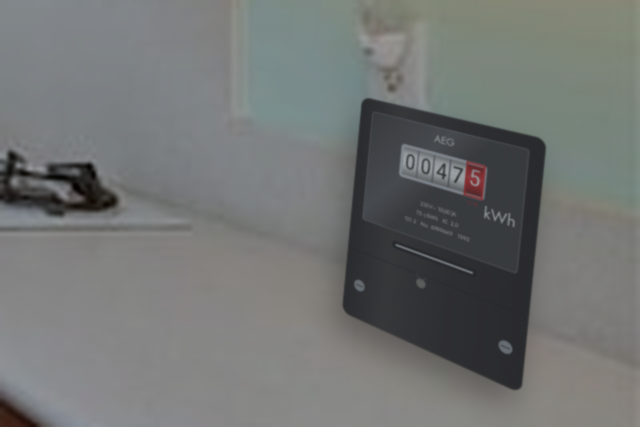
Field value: 47.5,kWh
